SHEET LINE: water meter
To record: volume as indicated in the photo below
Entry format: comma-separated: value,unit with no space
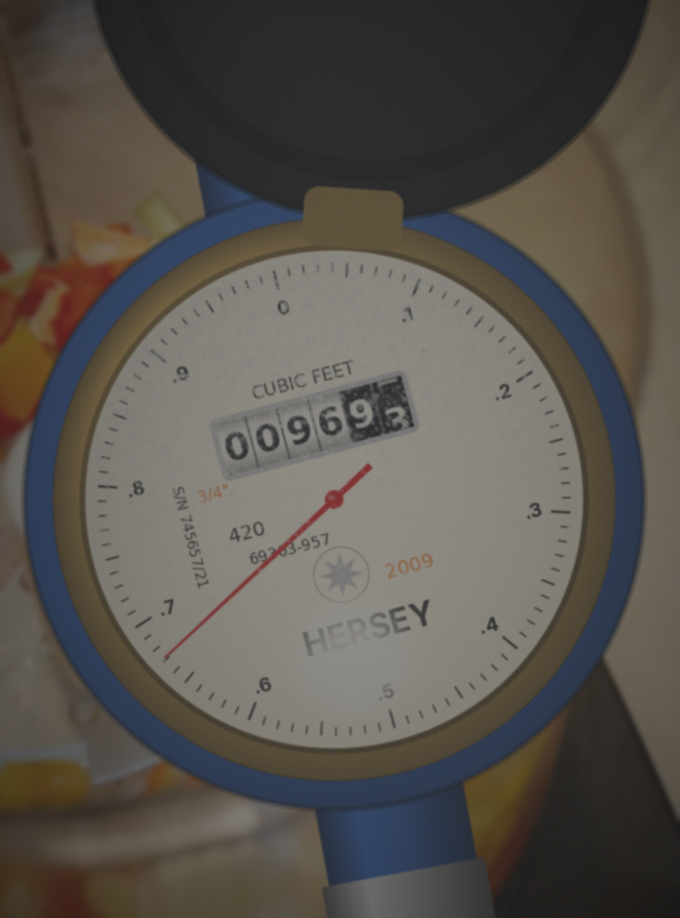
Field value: 9692.67,ft³
